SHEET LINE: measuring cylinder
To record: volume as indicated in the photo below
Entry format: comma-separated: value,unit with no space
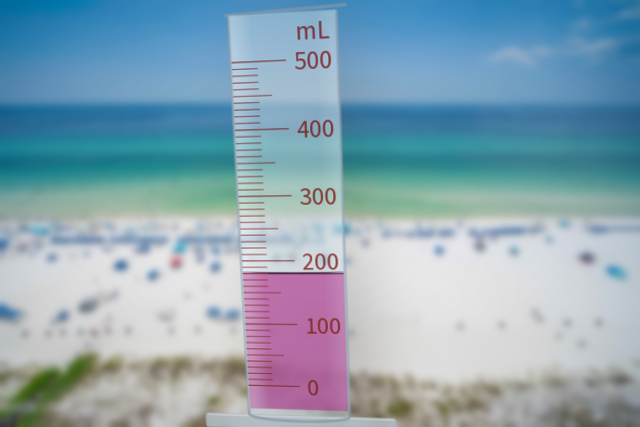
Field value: 180,mL
